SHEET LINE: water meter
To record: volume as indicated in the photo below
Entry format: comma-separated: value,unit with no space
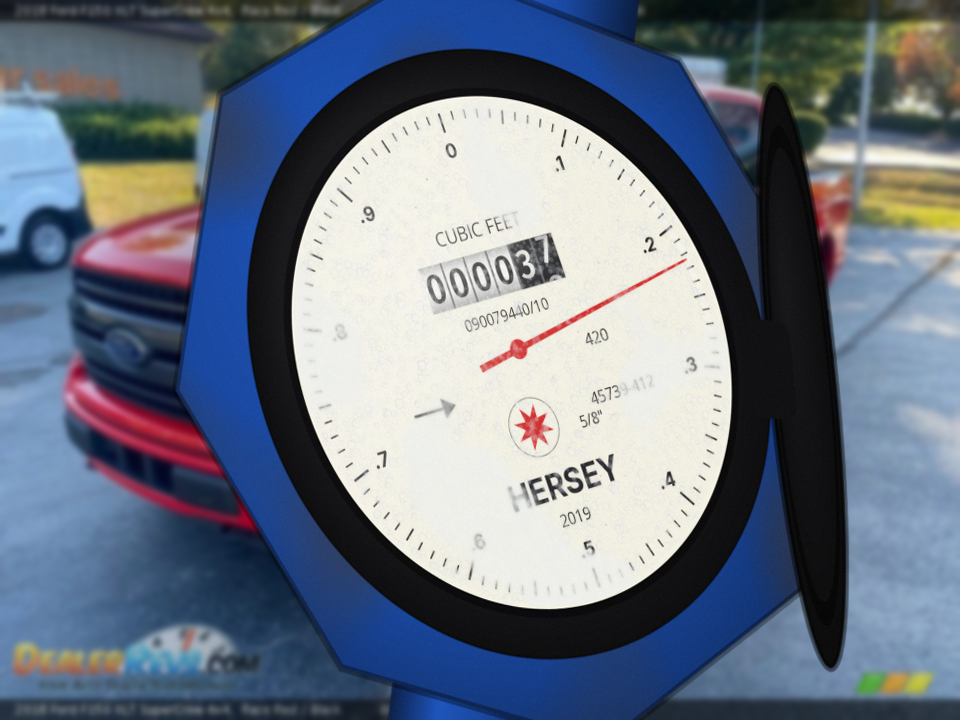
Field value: 37.22,ft³
